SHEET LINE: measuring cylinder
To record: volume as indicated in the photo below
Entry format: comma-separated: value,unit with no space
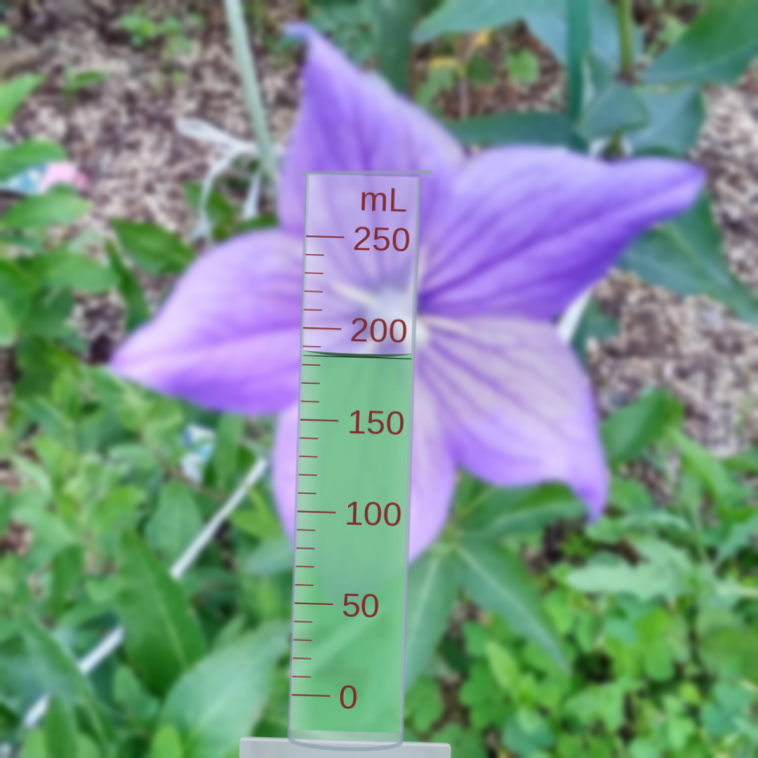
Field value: 185,mL
